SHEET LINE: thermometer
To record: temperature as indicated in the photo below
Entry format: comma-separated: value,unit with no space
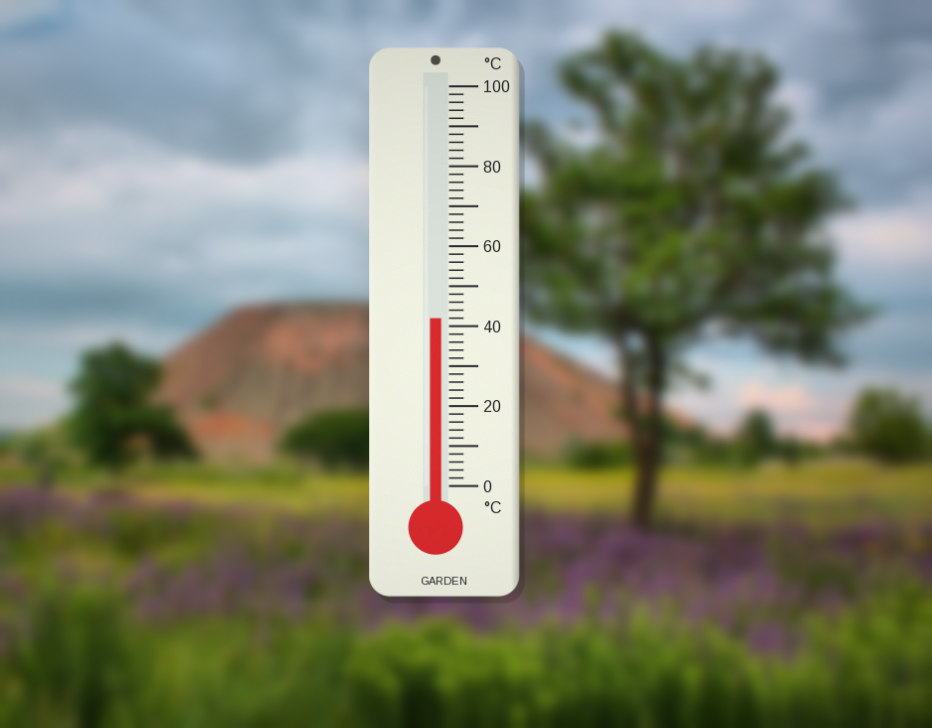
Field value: 42,°C
